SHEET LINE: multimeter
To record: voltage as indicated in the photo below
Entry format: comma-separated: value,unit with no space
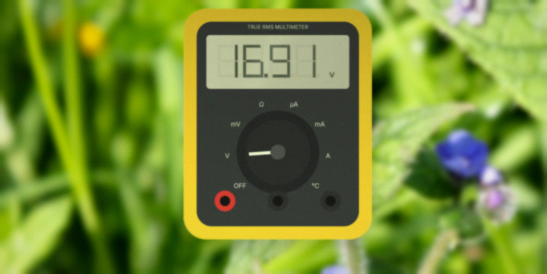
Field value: 16.91,V
